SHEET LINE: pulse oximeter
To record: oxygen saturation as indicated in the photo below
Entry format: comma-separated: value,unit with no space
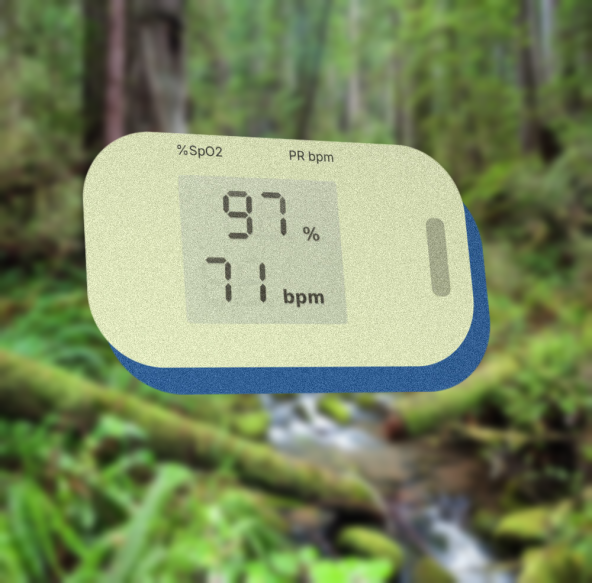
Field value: 97,%
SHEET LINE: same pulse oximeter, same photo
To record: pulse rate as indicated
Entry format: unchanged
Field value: 71,bpm
